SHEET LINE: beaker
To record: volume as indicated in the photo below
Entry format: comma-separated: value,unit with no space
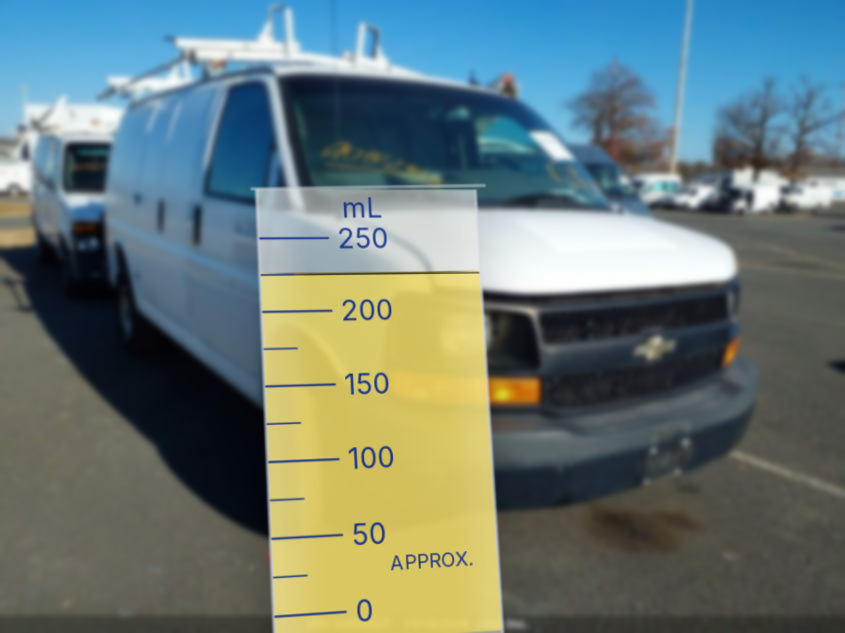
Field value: 225,mL
